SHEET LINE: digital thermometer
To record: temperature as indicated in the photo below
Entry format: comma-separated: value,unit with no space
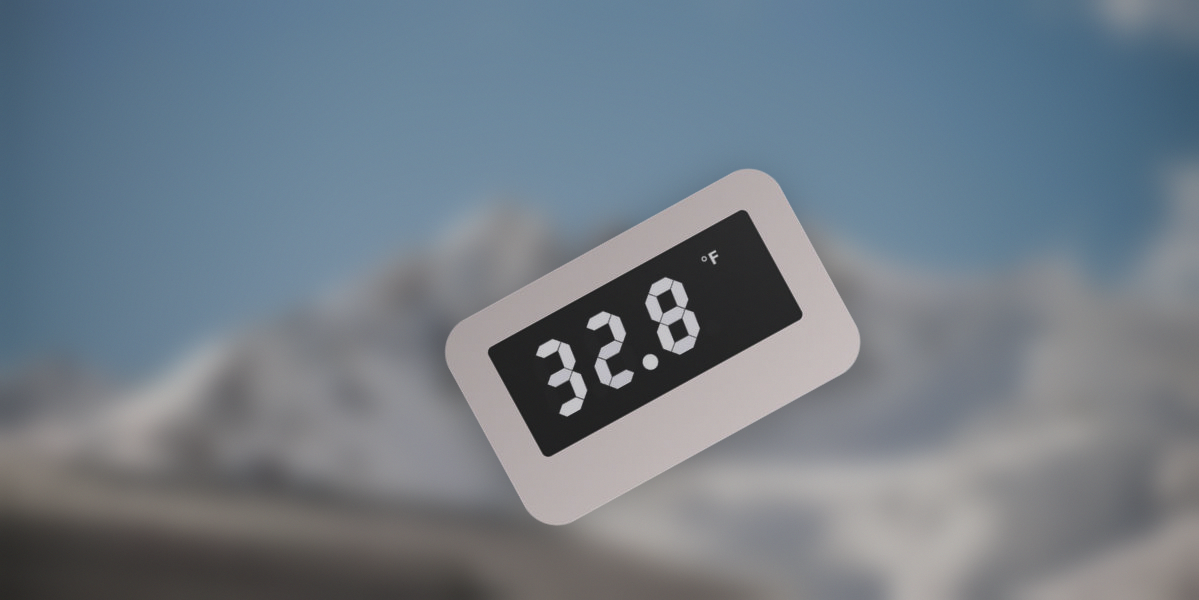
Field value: 32.8,°F
